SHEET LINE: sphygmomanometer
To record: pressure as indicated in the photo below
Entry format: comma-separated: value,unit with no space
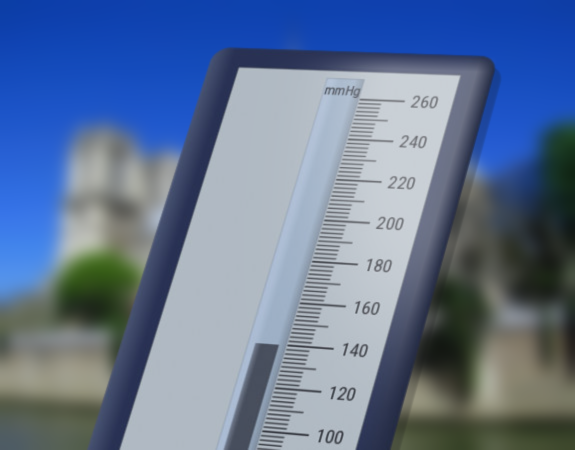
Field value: 140,mmHg
